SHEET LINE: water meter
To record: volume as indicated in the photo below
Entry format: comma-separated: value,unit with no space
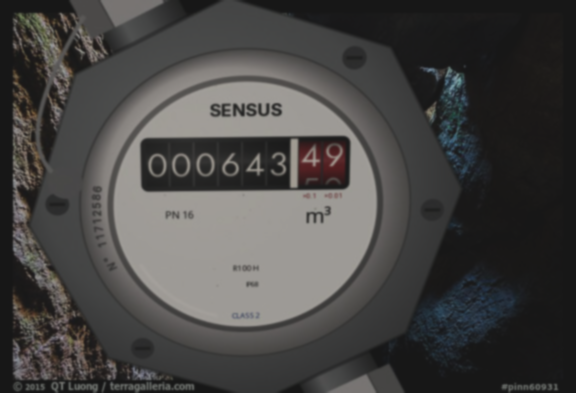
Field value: 643.49,m³
